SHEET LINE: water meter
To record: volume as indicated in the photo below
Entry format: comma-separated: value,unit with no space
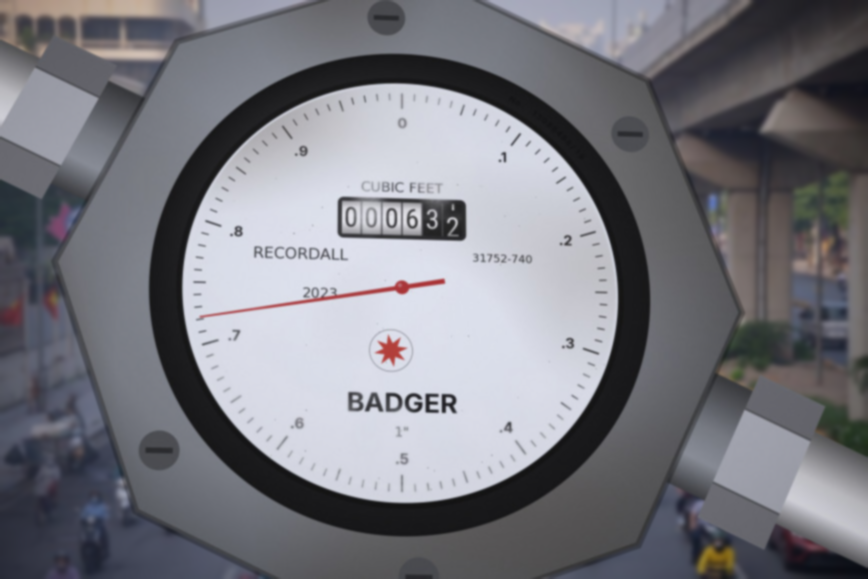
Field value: 631.72,ft³
